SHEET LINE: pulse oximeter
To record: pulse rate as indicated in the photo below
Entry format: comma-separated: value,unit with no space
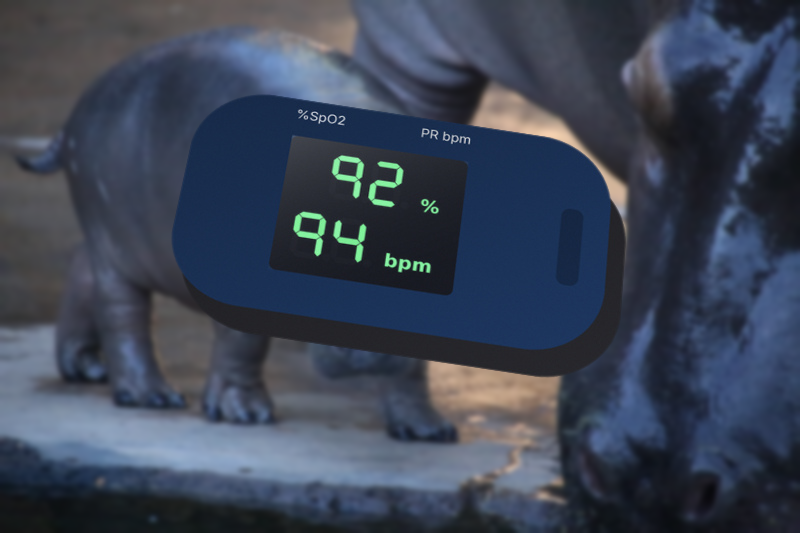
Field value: 94,bpm
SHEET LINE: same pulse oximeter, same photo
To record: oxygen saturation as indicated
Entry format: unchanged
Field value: 92,%
